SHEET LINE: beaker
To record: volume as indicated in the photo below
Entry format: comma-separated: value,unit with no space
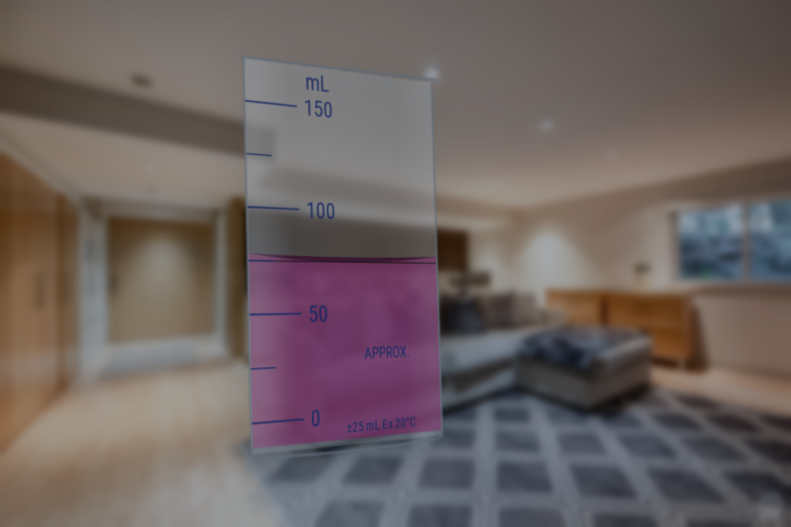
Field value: 75,mL
